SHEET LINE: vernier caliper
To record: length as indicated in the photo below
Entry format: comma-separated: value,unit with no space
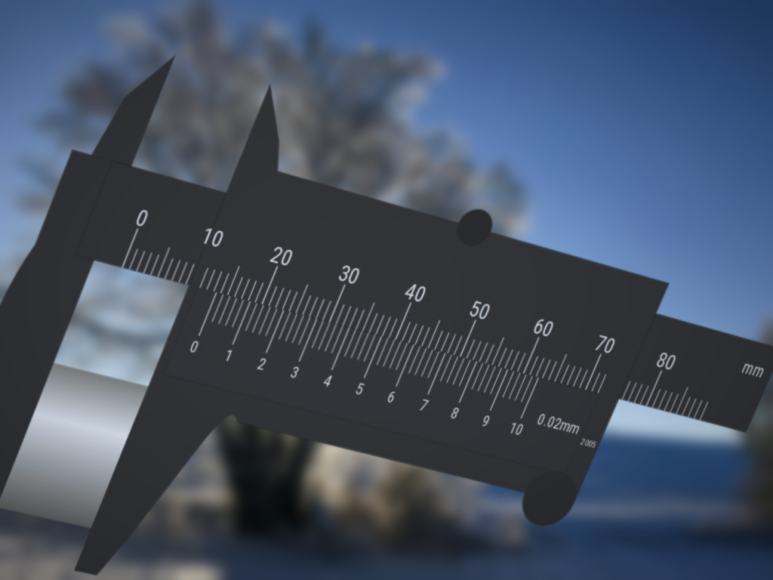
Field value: 13.4,mm
